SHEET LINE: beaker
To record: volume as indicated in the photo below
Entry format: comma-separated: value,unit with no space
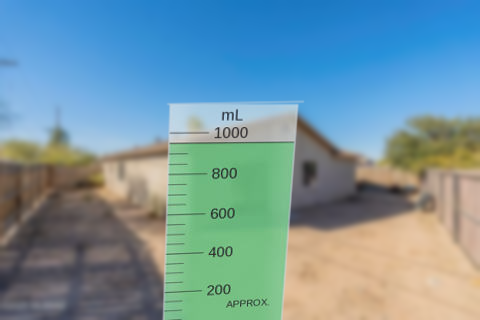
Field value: 950,mL
